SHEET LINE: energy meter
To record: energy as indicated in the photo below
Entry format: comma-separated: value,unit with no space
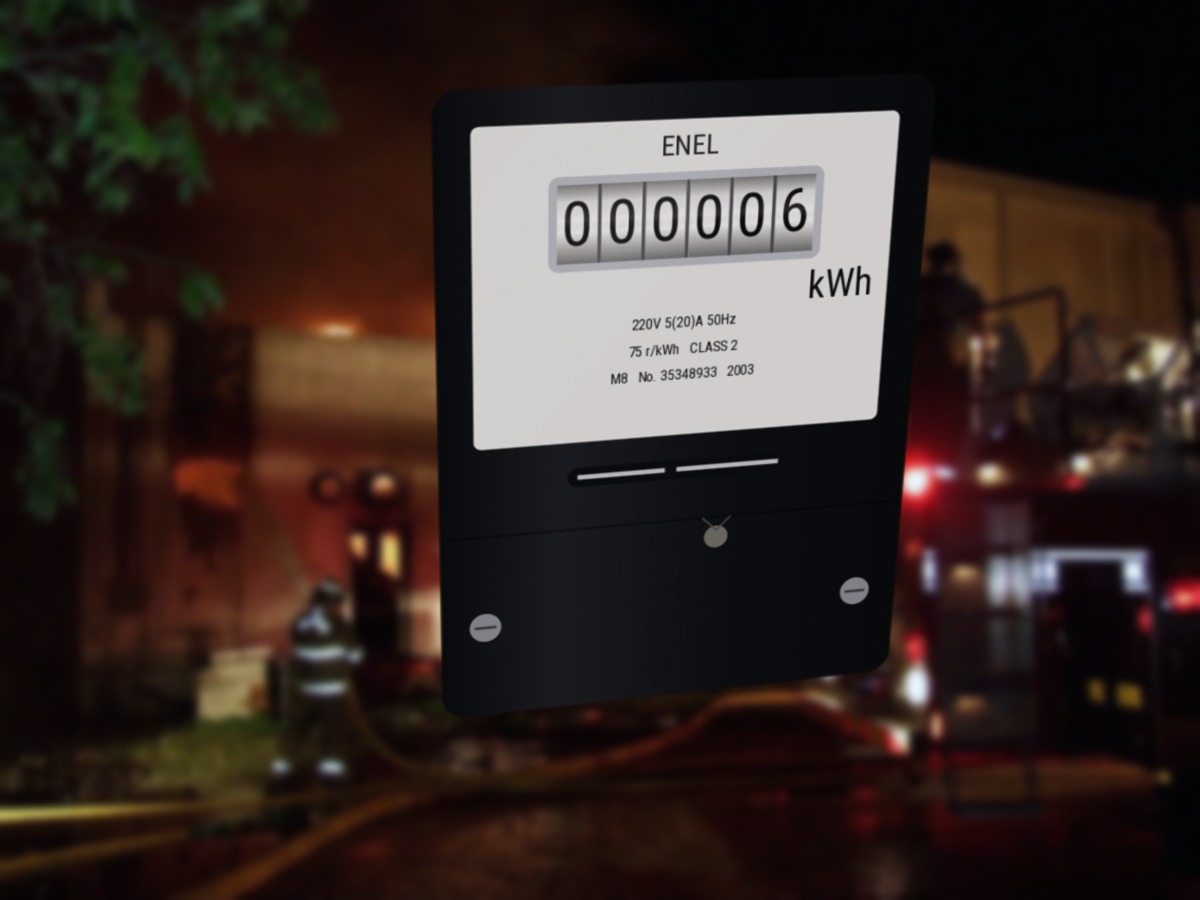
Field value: 6,kWh
